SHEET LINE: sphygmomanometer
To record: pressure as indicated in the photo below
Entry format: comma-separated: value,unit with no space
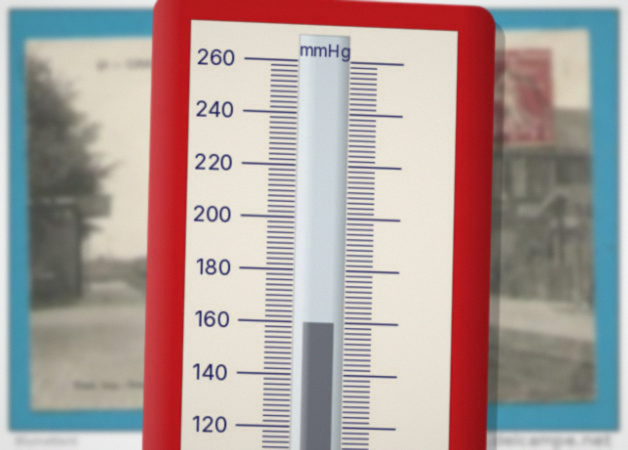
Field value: 160,mmHg
